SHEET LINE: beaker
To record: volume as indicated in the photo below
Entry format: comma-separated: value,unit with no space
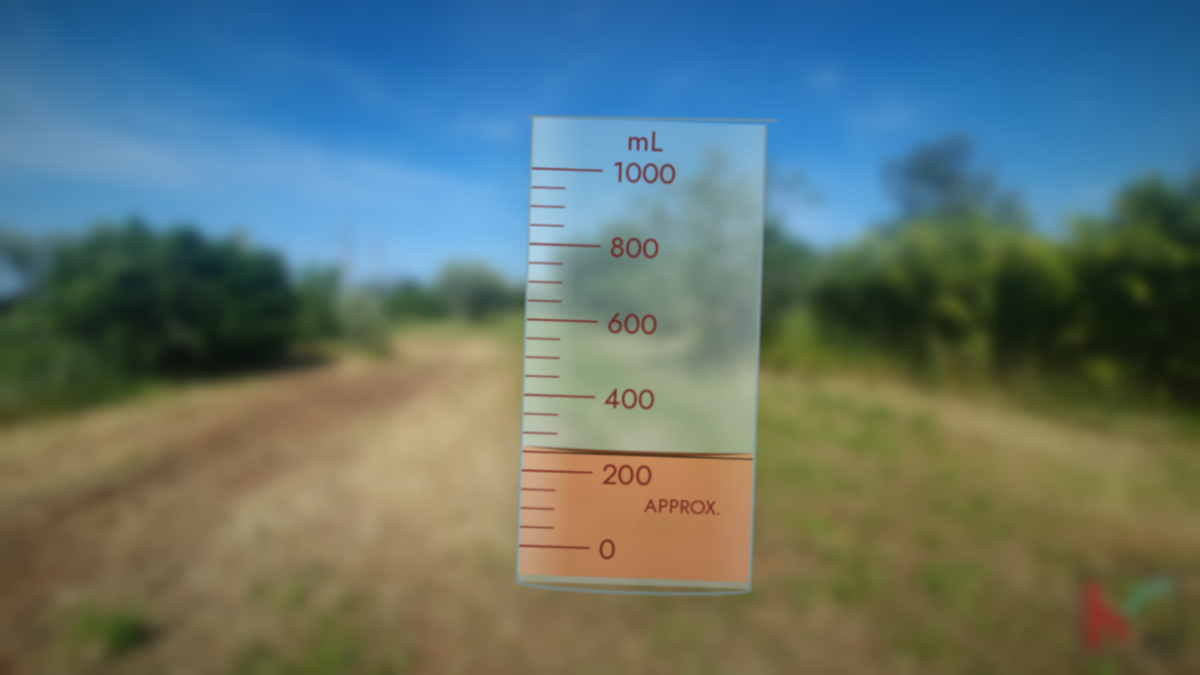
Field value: 250,mL
